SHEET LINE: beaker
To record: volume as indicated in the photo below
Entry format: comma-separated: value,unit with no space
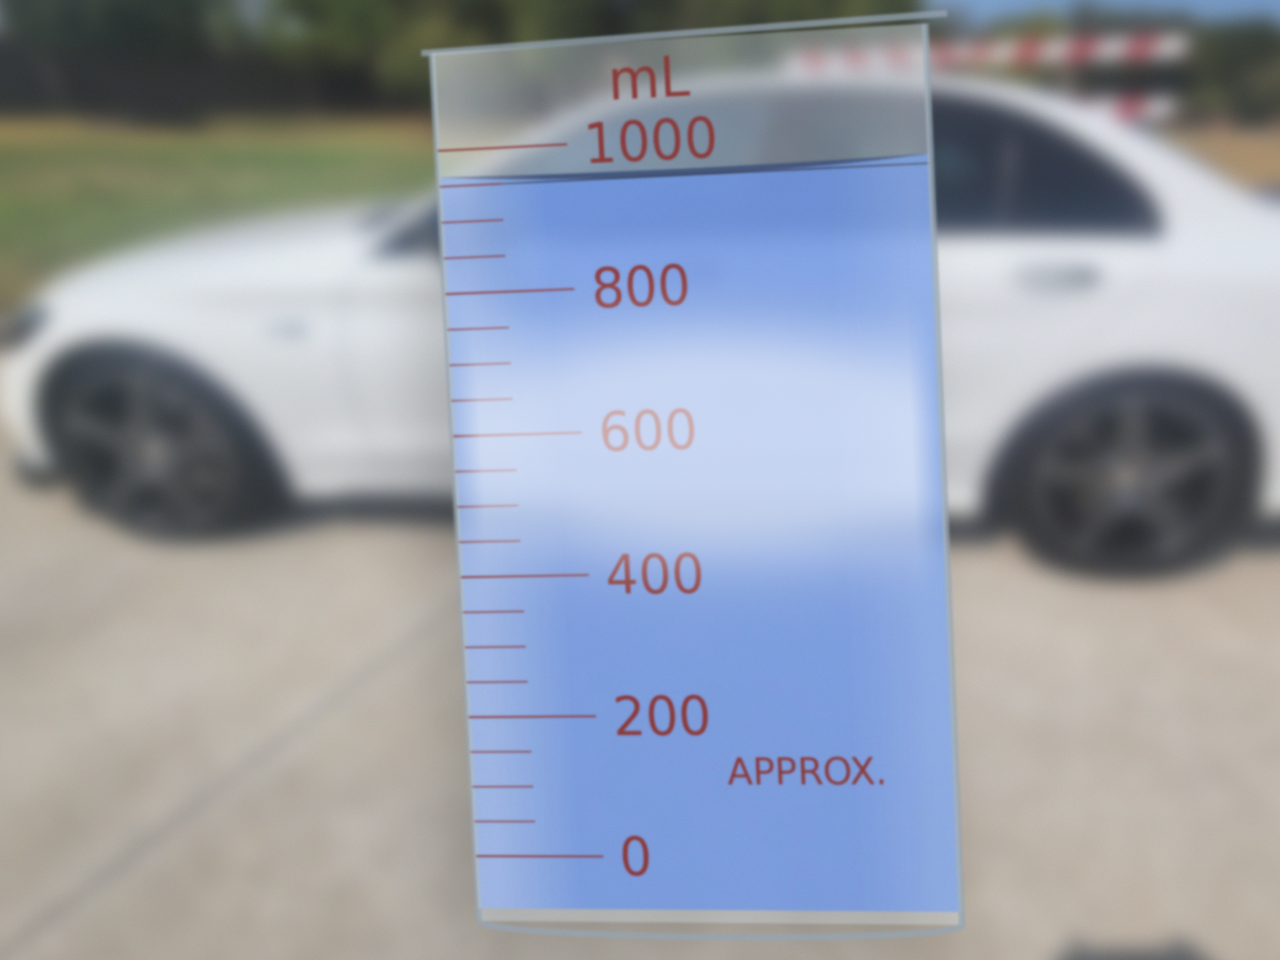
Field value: 950,mL
